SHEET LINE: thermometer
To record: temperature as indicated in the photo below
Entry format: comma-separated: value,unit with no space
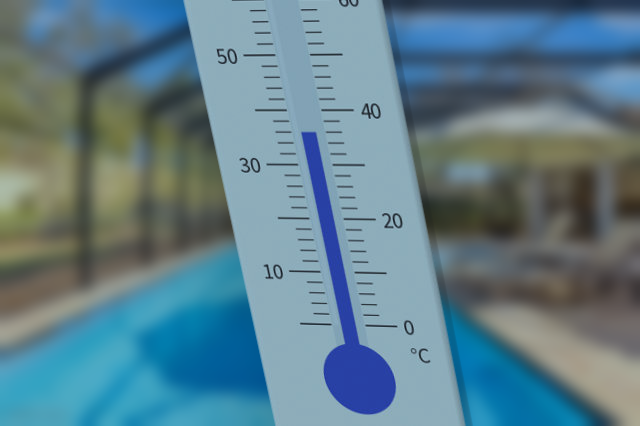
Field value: 36,°C
